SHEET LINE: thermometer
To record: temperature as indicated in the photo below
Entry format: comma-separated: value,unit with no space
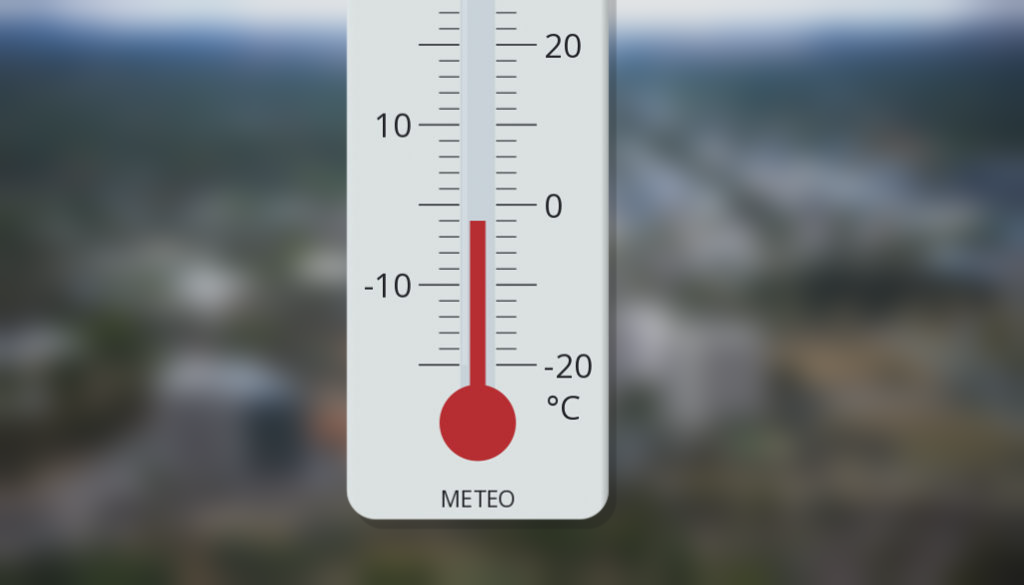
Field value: -2,°C
